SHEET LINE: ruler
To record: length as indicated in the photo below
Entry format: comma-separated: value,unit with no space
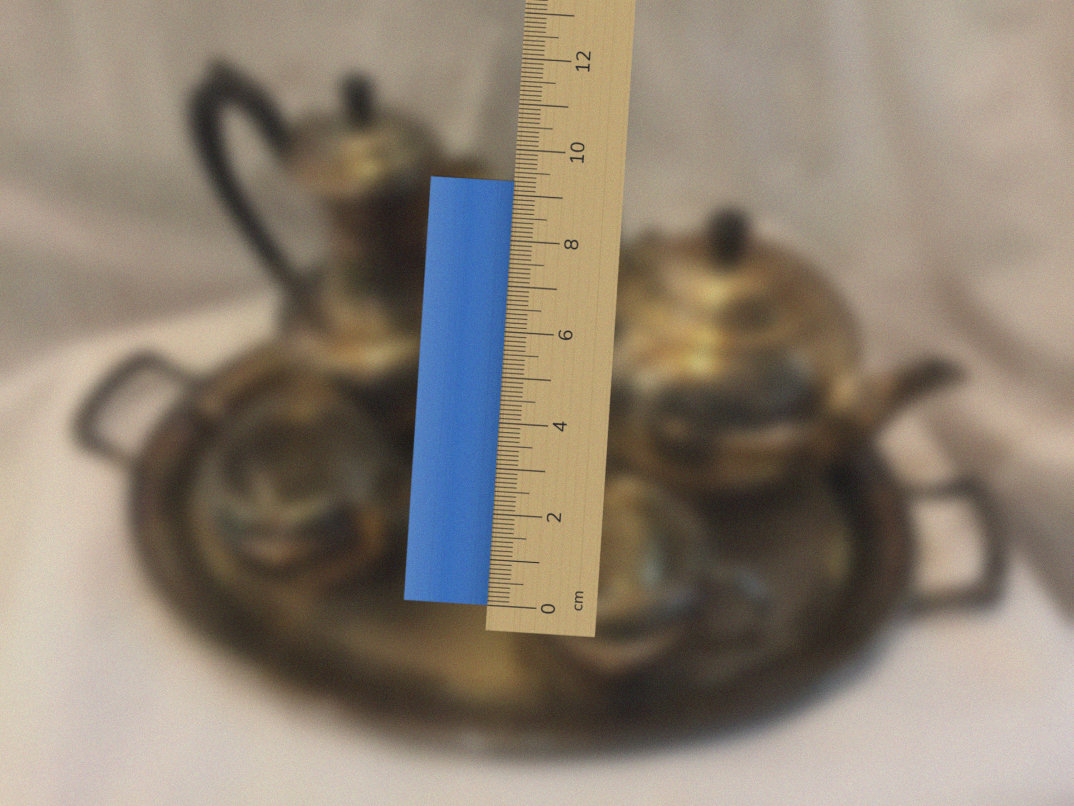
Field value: 9.3,cm
